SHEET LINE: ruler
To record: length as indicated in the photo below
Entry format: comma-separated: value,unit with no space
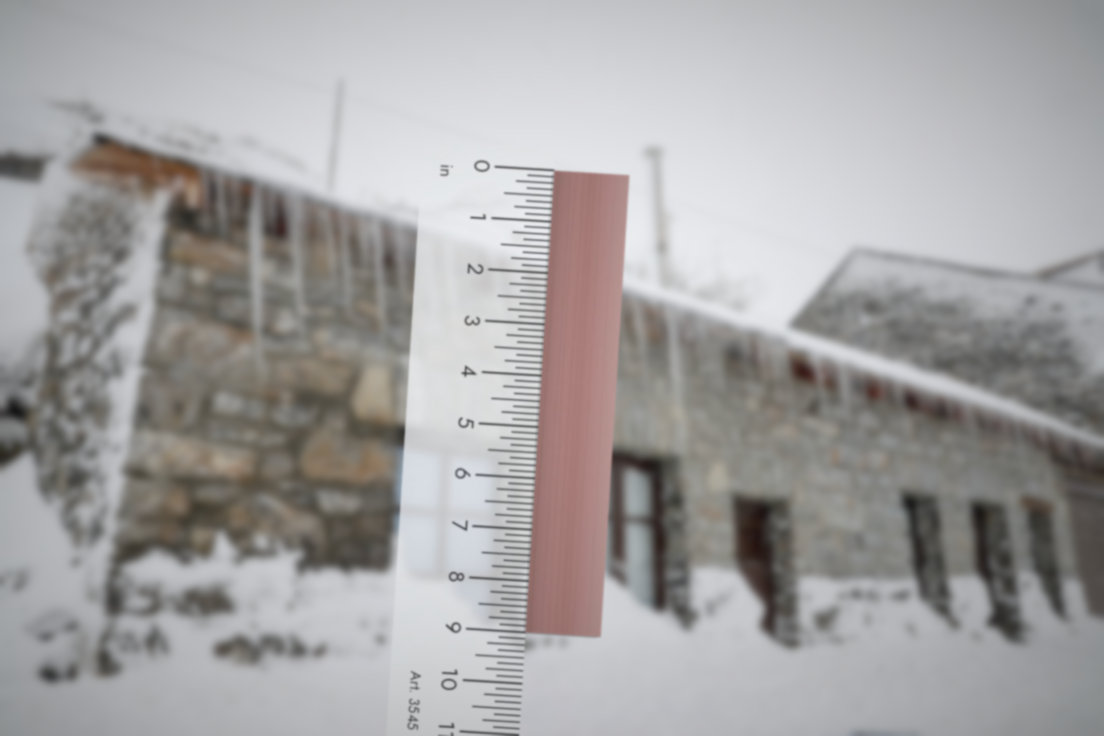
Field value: 9,in
